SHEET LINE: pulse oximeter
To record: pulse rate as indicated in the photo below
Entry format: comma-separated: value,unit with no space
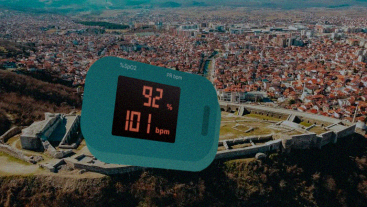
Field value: 101,bpm
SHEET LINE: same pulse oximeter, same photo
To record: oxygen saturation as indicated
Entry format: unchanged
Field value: 92,%
